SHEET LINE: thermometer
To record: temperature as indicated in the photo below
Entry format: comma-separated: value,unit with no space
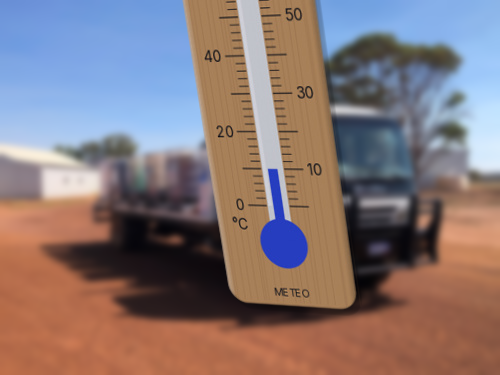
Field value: 10,°C
